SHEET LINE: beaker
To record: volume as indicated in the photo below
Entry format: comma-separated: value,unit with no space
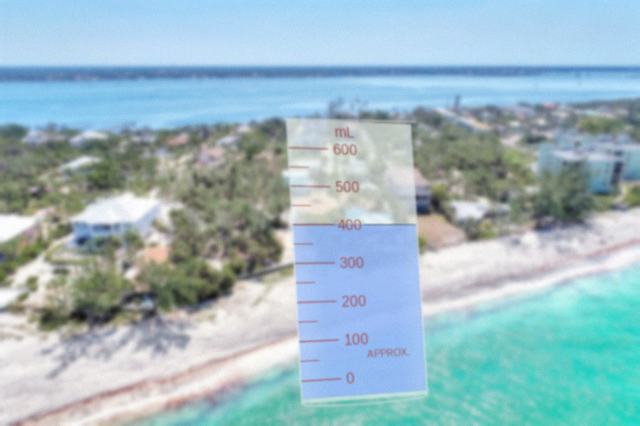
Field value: 400,mL
